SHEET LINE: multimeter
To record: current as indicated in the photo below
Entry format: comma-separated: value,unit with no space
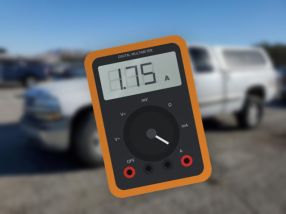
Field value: 1.75,A
